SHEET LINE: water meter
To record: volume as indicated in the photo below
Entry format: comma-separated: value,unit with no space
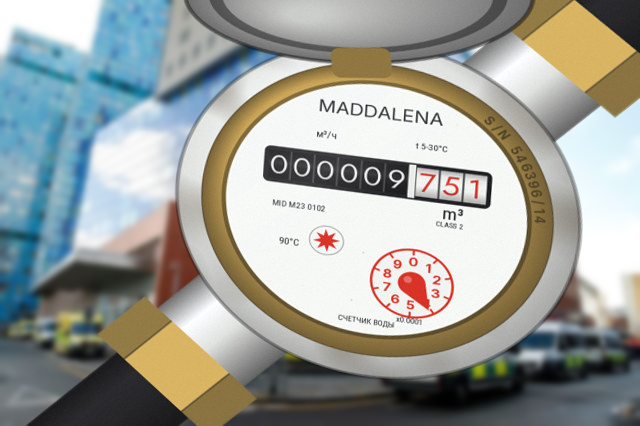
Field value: 9.7514,m³
